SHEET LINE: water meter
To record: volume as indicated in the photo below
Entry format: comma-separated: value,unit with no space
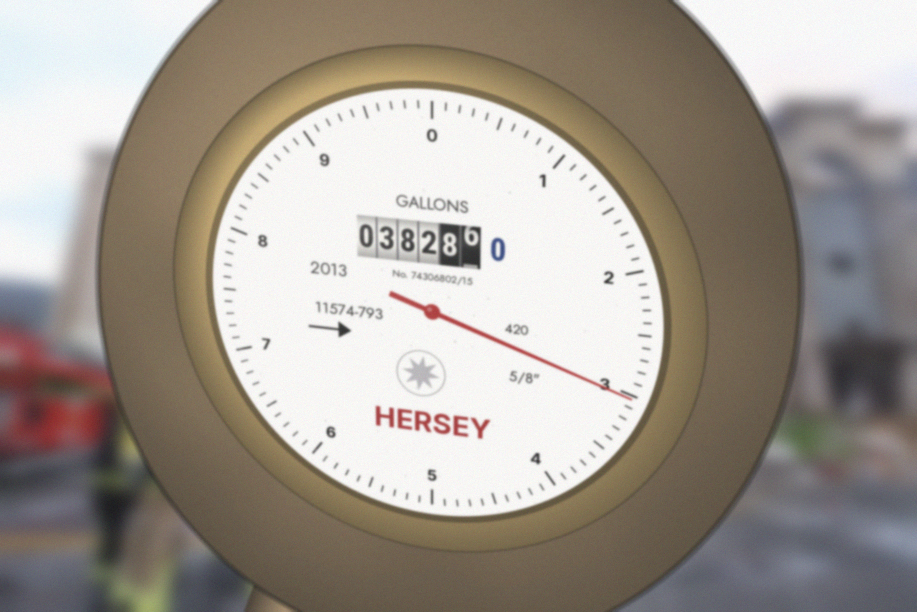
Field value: 382863.0,gal
